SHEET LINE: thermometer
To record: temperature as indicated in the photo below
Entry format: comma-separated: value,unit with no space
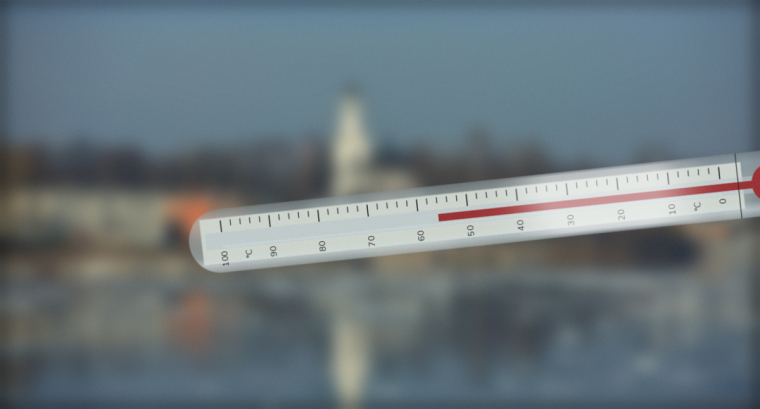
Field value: 56,°C
